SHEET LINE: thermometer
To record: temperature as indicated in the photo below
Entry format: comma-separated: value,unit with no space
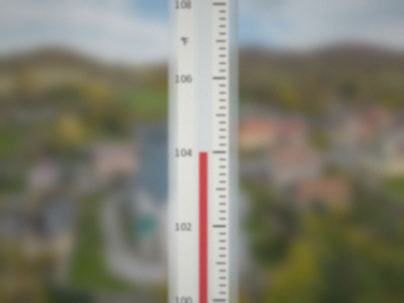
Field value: 104,°F
